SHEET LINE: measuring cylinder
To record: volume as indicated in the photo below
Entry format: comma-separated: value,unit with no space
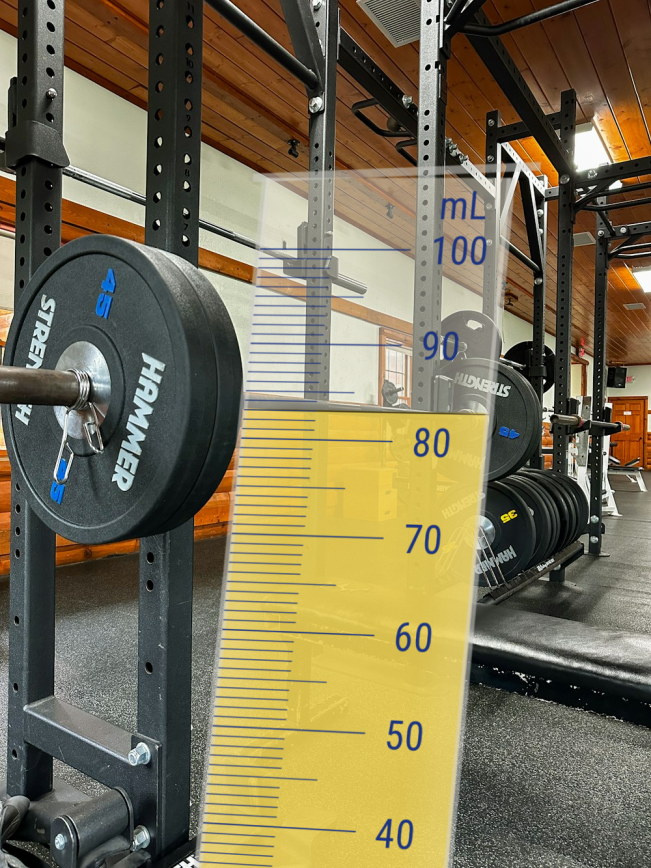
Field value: 83,mL
